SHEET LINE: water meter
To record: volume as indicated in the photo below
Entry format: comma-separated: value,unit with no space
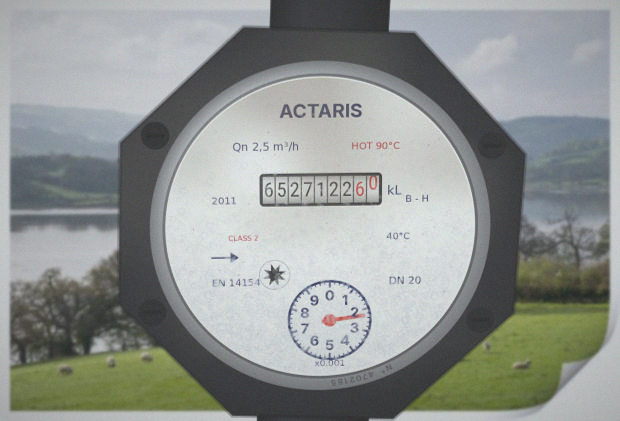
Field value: 6527122.602,kL
